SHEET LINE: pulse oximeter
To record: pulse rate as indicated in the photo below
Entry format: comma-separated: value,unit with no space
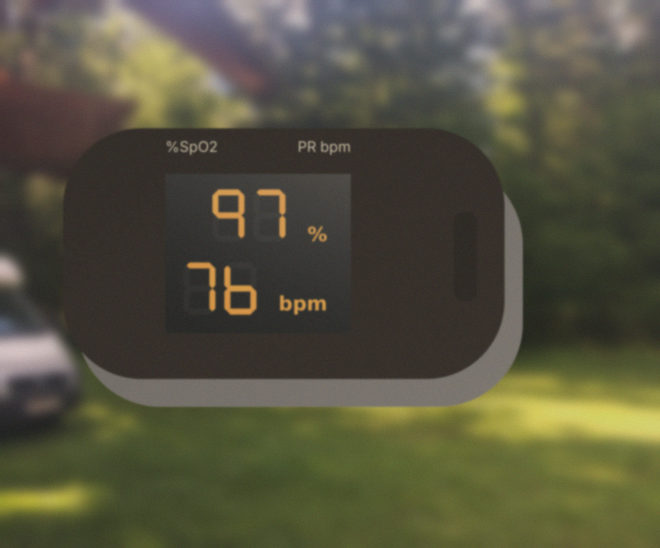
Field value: 76,bpm
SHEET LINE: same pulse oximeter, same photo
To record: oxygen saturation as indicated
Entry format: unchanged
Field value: 97,%
